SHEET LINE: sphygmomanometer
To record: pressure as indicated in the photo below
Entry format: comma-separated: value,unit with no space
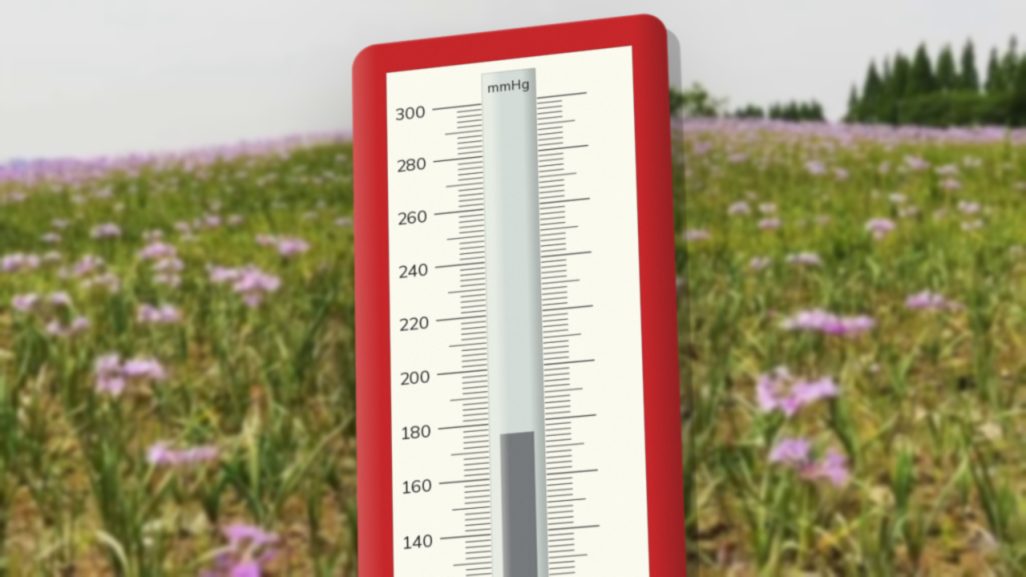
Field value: 176,mmHg
